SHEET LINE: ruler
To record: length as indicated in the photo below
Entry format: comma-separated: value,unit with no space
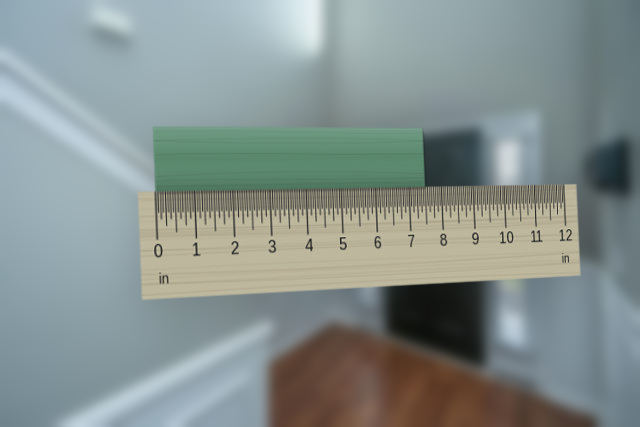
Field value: 7.5,in
